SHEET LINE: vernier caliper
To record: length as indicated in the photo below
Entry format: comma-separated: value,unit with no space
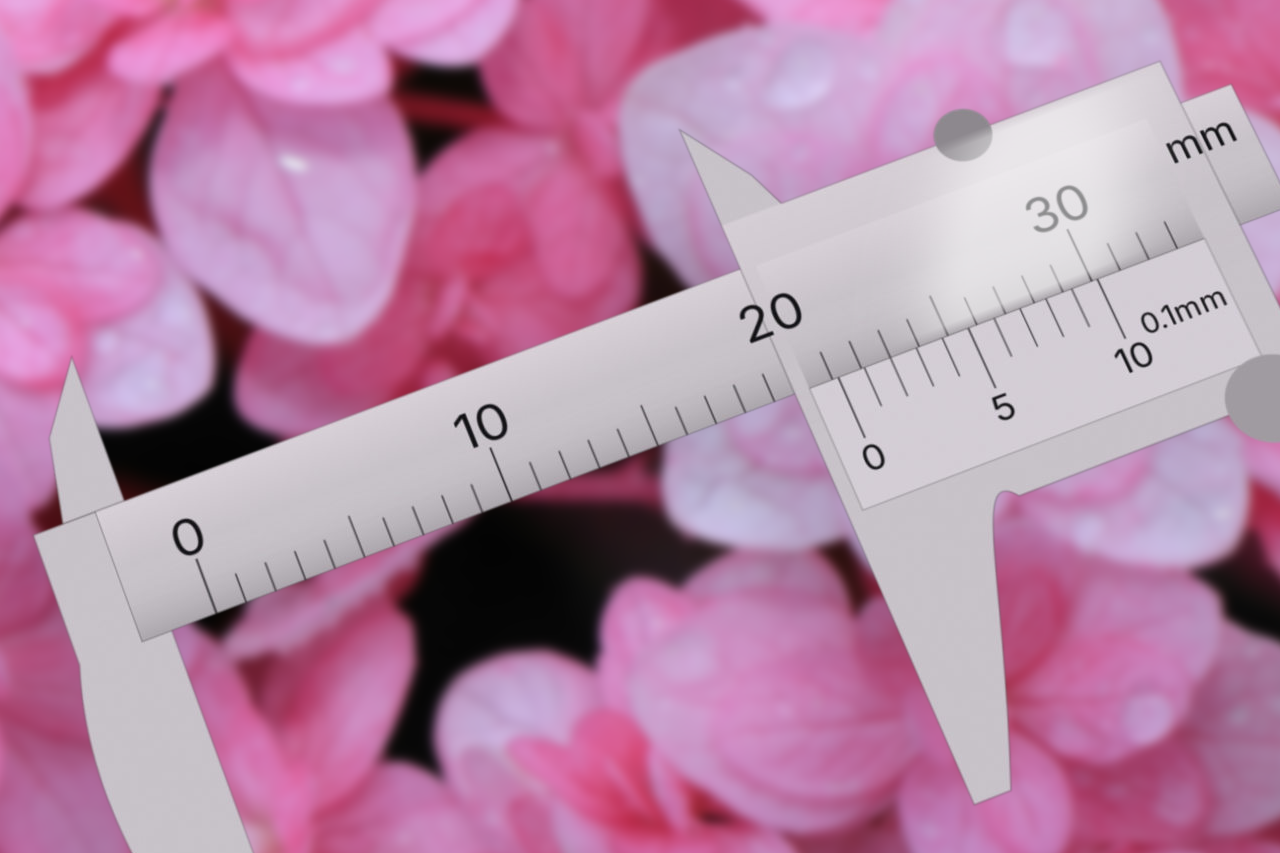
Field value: 21.2,mm
